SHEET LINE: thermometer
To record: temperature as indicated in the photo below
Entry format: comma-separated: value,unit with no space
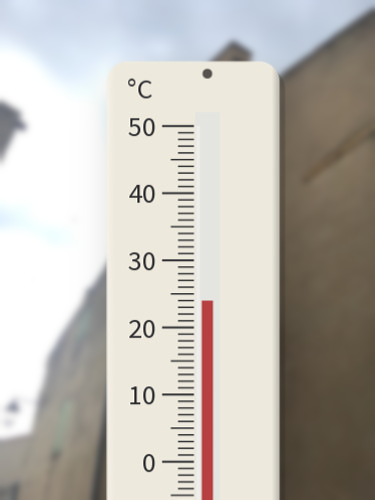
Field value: 24,°C
